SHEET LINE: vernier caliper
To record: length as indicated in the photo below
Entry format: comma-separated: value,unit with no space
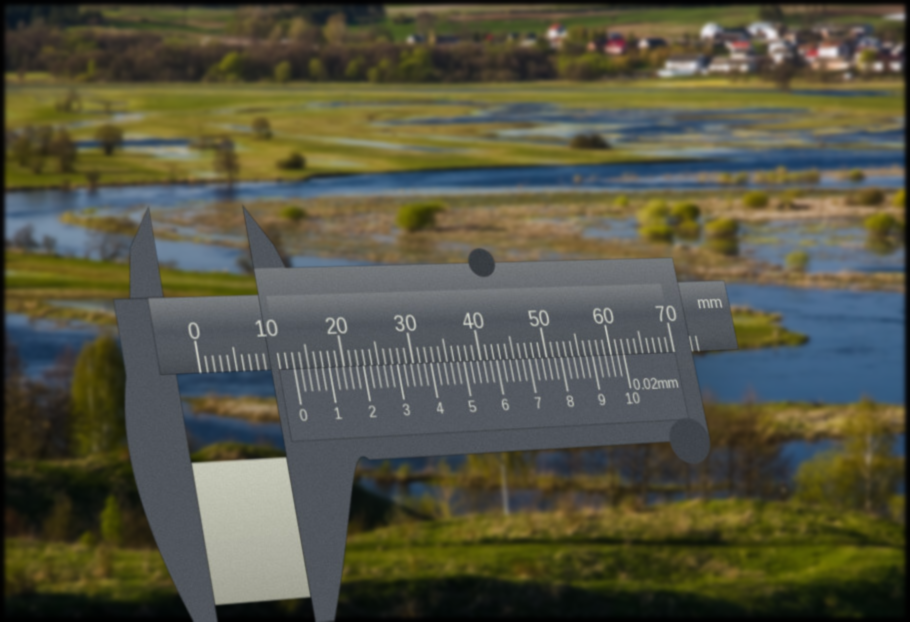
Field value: 13.0,mm
